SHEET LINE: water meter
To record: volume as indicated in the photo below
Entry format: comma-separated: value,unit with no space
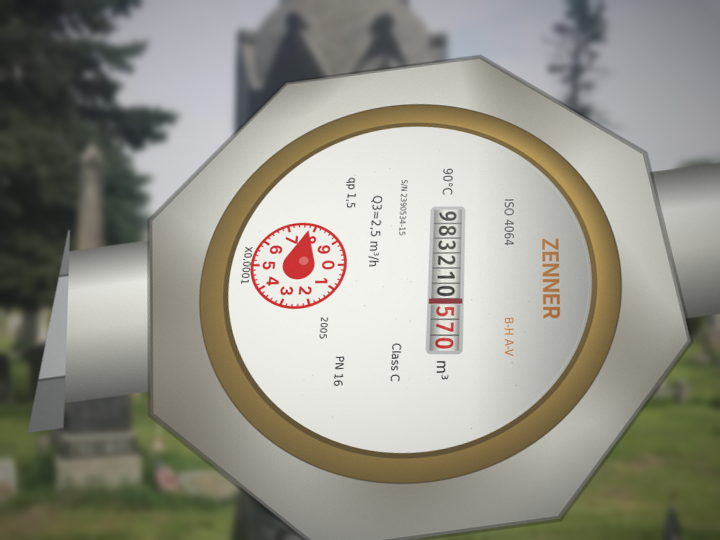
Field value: 983210.5707,m³
